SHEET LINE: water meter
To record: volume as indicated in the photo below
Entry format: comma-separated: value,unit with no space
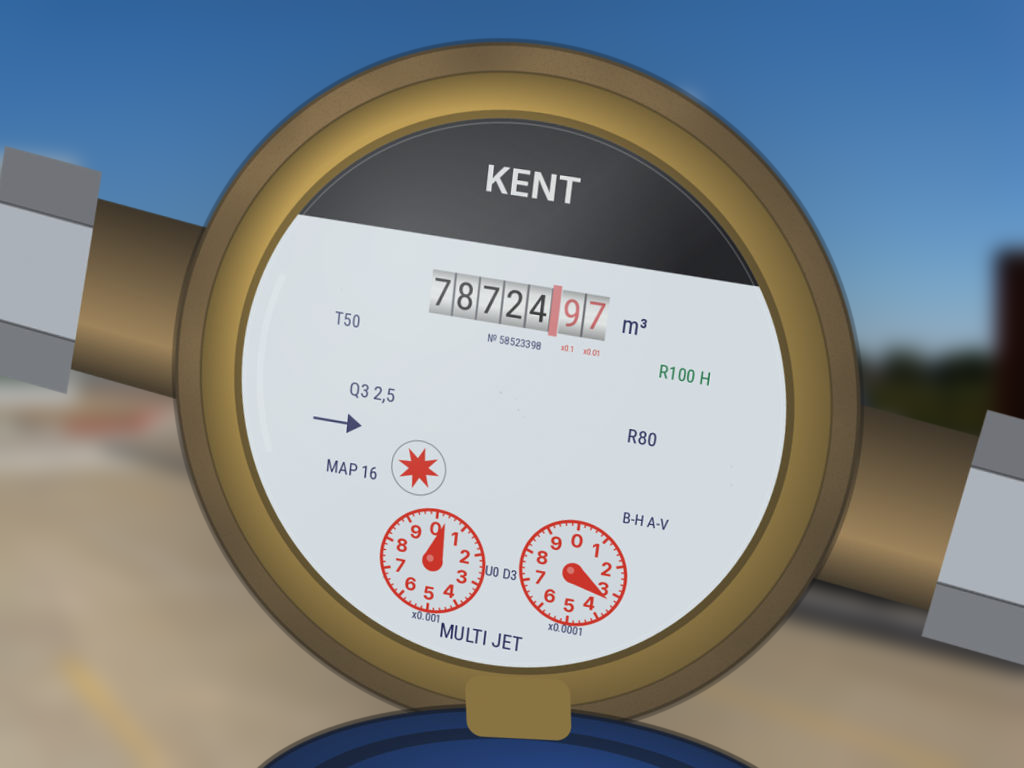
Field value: 78724.9703,m³
